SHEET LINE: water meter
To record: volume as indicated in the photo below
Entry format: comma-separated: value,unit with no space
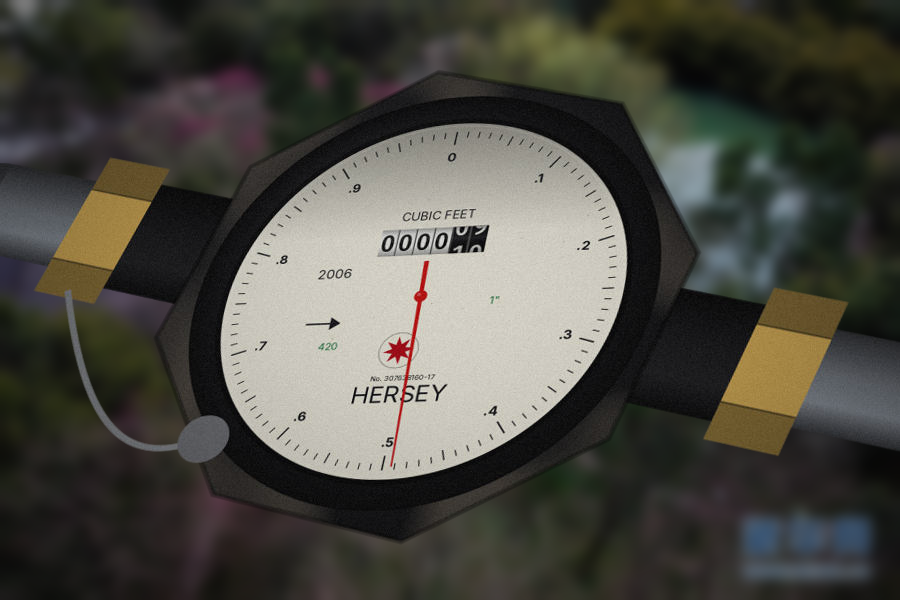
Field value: 9.49,ft³
